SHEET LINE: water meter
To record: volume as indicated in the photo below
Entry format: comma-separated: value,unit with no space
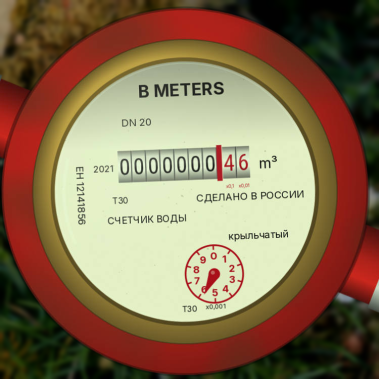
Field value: 0.465,m³
